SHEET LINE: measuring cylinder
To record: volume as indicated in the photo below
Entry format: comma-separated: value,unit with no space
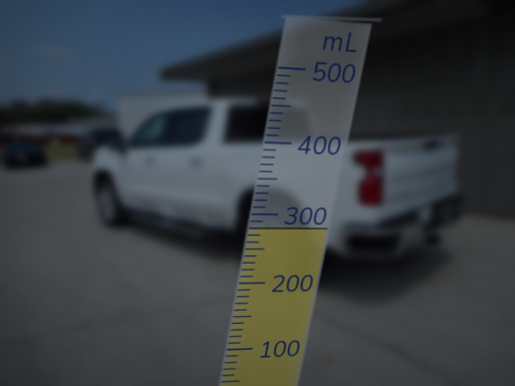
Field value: 280,mL
